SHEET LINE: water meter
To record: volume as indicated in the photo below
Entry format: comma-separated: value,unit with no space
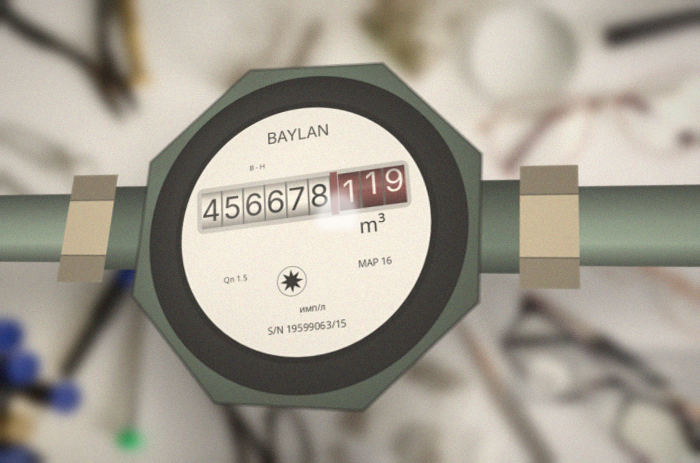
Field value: 456678.119,m³
